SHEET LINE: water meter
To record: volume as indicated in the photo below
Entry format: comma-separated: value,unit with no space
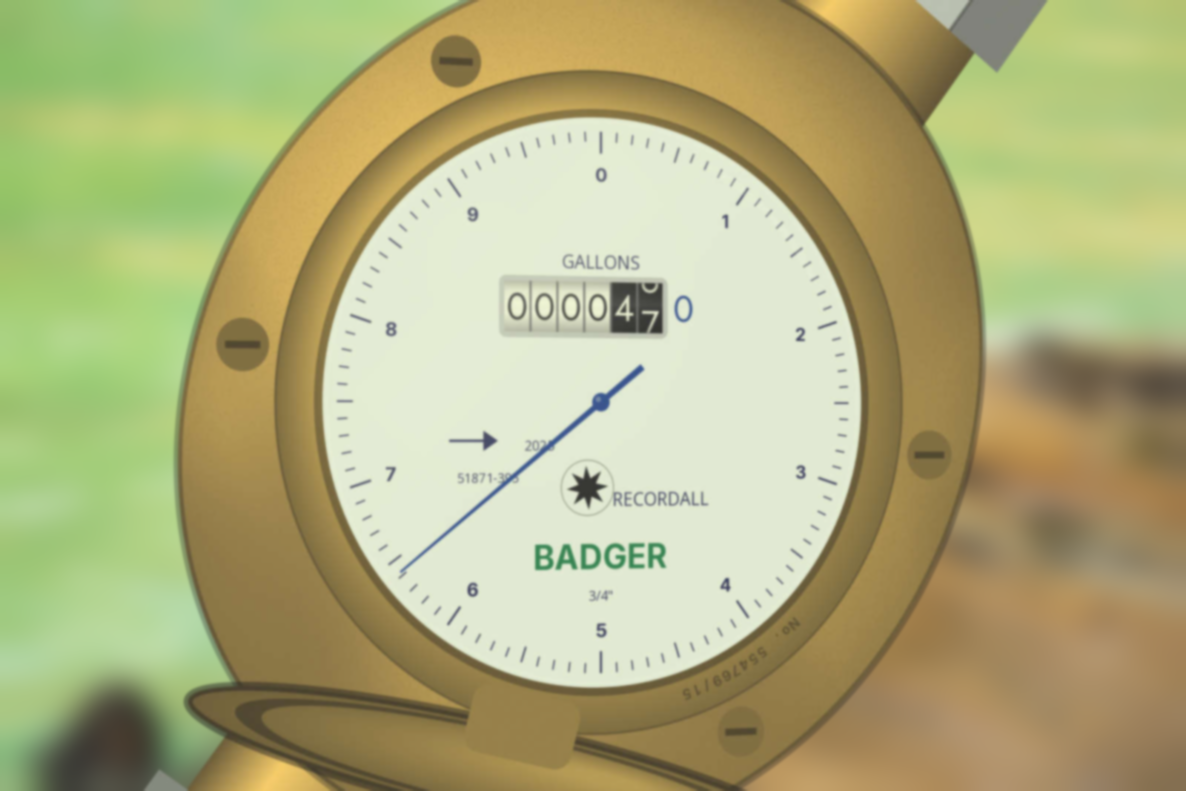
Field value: 466.4,gal
